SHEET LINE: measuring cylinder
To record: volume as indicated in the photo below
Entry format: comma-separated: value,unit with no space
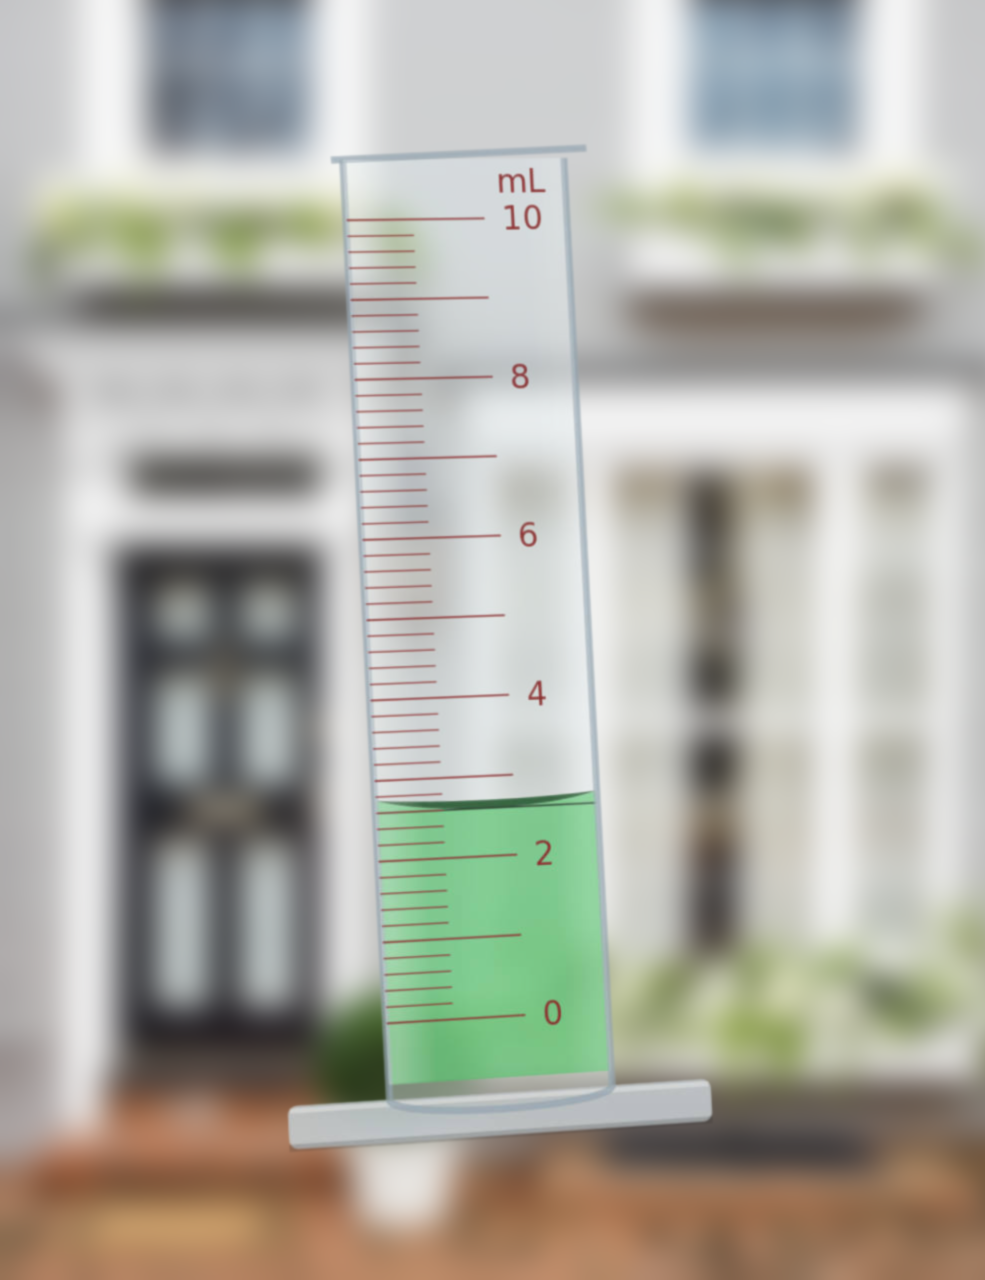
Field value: 2.6,mL
